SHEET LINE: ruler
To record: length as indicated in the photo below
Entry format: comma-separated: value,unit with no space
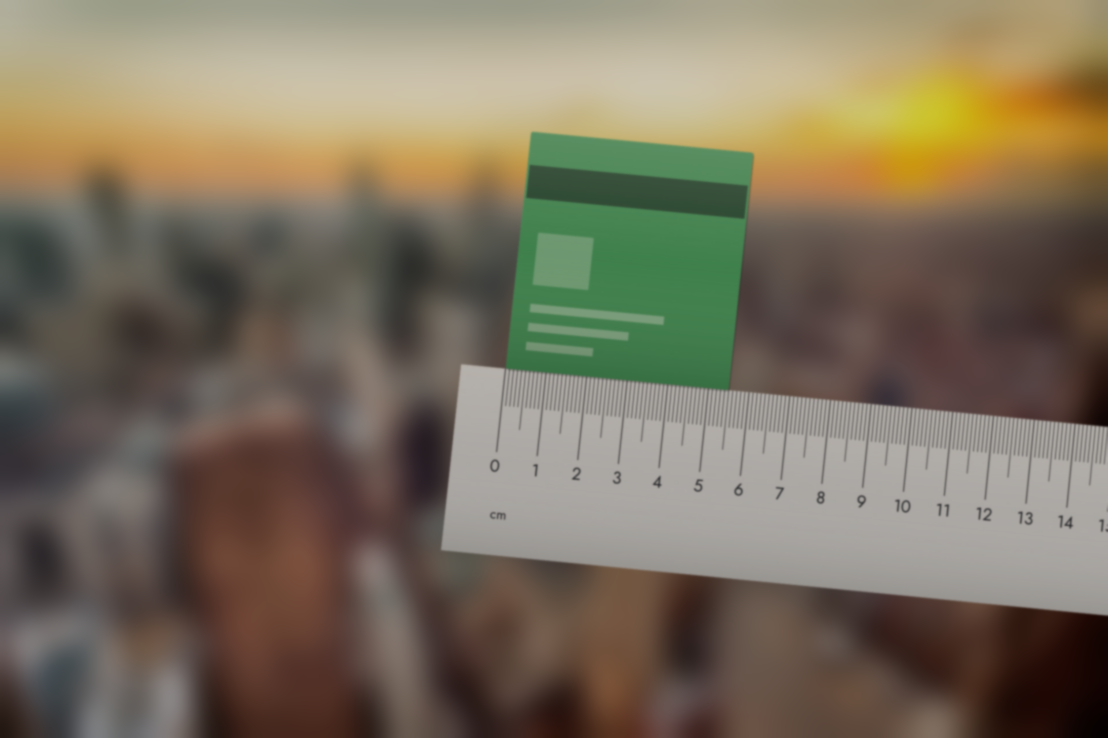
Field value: 5.5,cm
